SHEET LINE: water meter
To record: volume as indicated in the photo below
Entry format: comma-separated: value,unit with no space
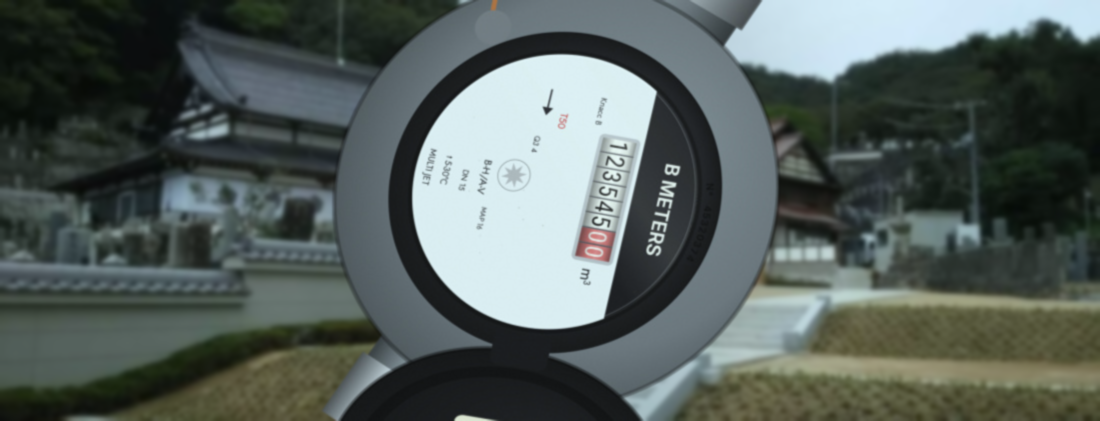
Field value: 123545.00,m³
